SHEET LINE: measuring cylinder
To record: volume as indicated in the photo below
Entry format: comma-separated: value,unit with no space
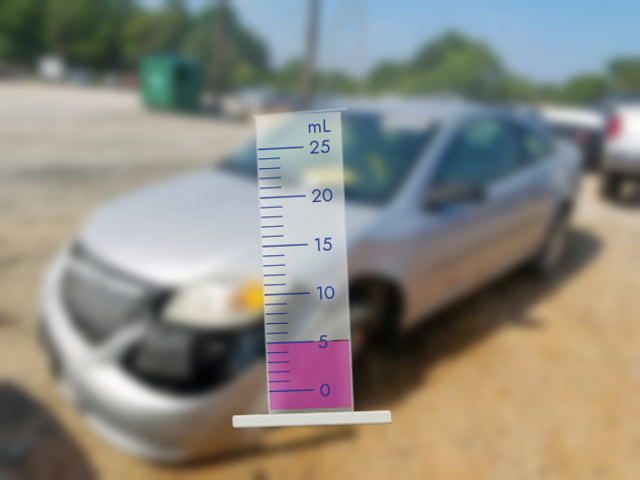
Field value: 5,mL
